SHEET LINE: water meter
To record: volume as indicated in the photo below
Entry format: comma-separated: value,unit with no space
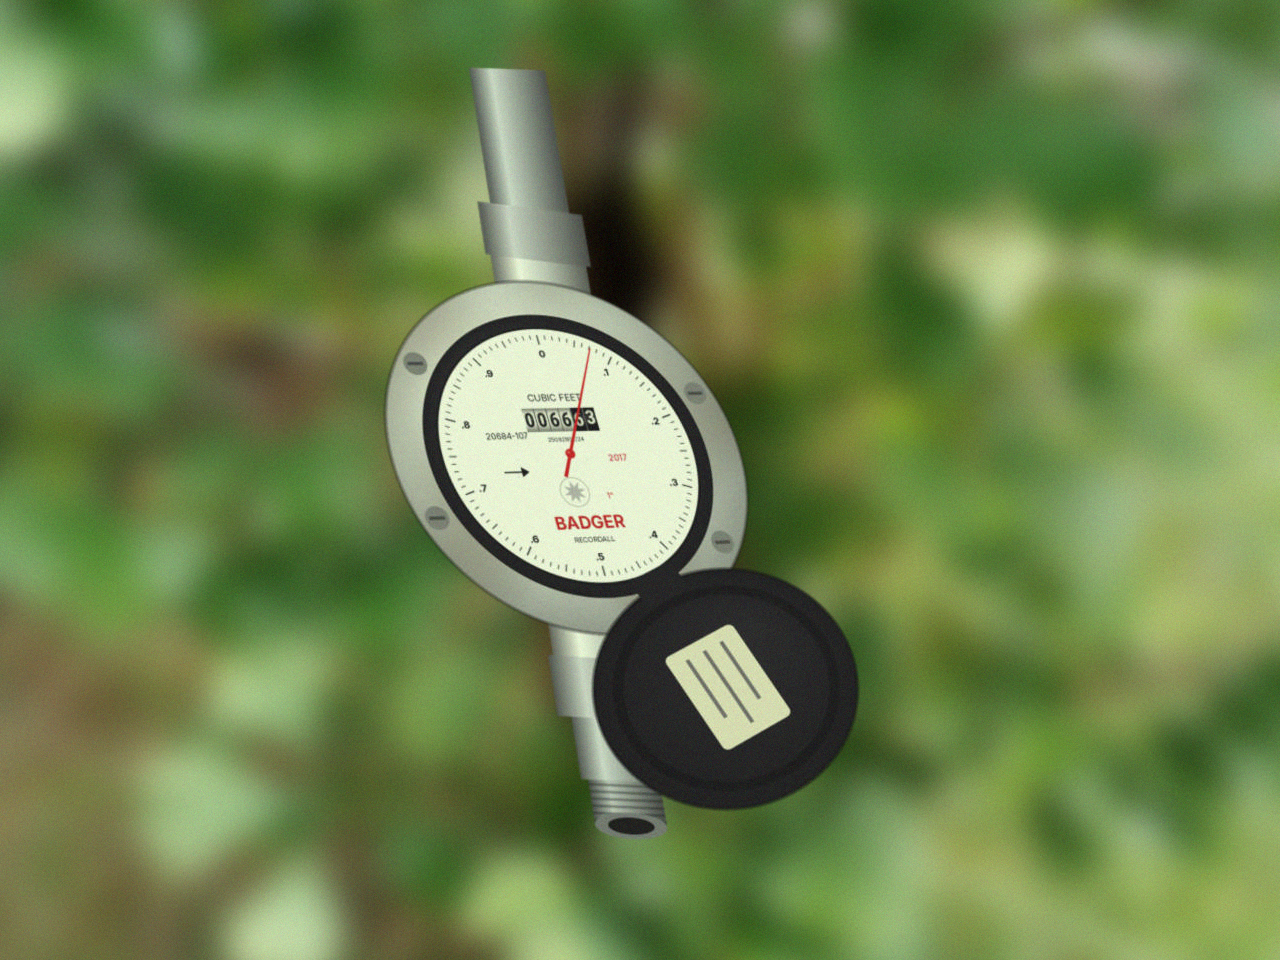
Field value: 6663.07,ft³
